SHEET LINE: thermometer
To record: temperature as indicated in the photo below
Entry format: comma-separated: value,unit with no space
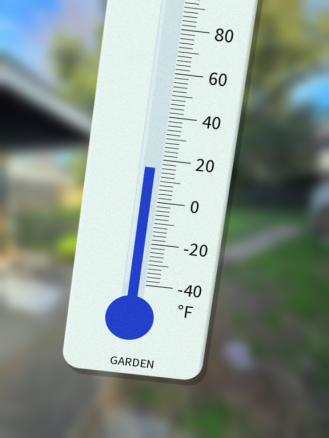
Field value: 16,°F
